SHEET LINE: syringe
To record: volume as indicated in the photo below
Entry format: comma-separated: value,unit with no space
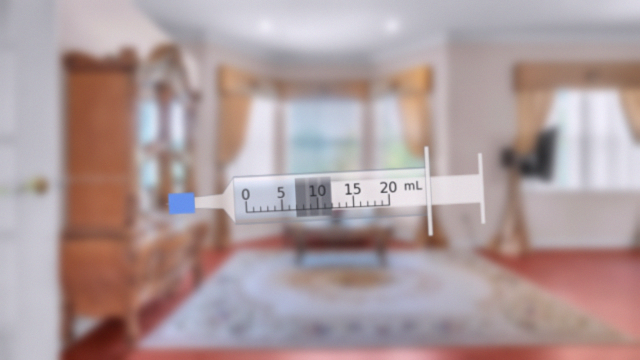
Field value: 7,mL
